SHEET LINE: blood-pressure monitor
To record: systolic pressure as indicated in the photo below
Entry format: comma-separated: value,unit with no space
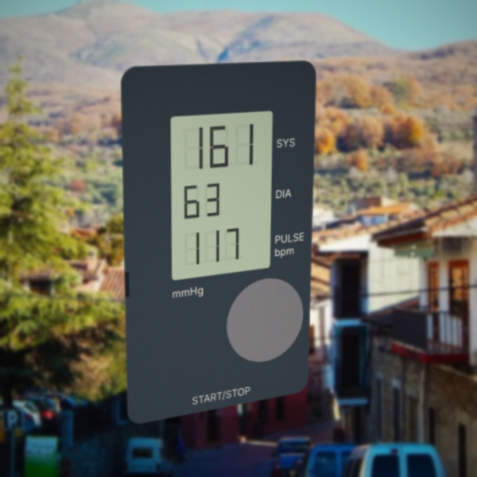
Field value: 161,mmHg
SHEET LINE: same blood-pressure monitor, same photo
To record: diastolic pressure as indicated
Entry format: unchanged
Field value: 63,mmHg
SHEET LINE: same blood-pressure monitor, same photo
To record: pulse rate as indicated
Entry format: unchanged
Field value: 117,bpm
